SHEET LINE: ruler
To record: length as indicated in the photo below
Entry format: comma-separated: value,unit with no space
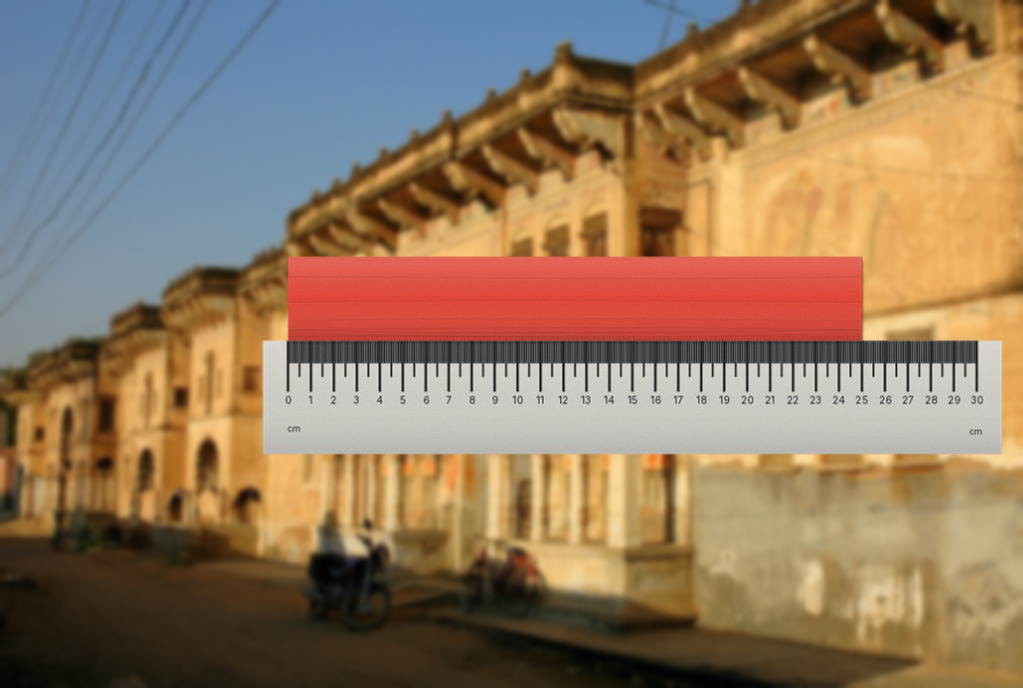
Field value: 25,cm
